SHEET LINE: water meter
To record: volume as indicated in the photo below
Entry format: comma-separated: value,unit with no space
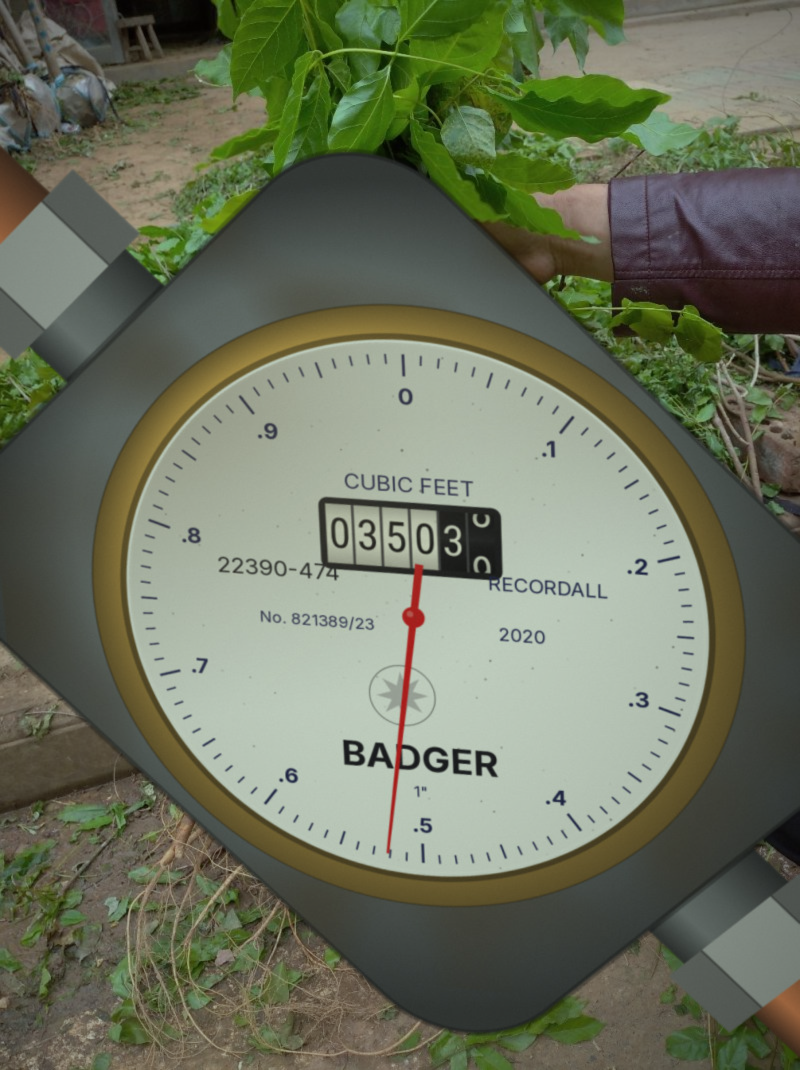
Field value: 35038.52,ft³
